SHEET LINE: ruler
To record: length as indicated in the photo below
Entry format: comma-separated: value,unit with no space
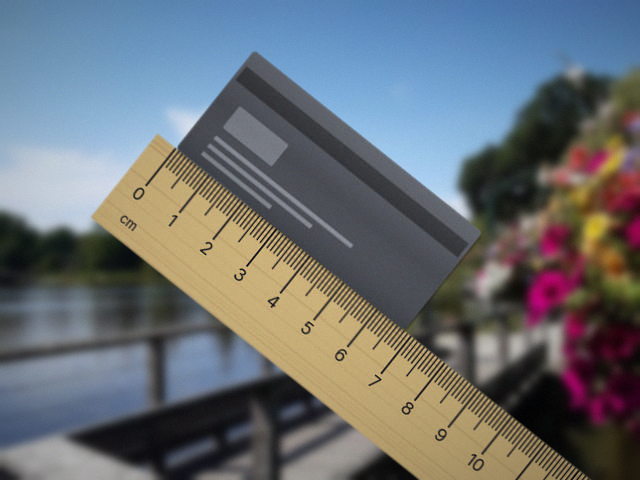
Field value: 6.8,cm
